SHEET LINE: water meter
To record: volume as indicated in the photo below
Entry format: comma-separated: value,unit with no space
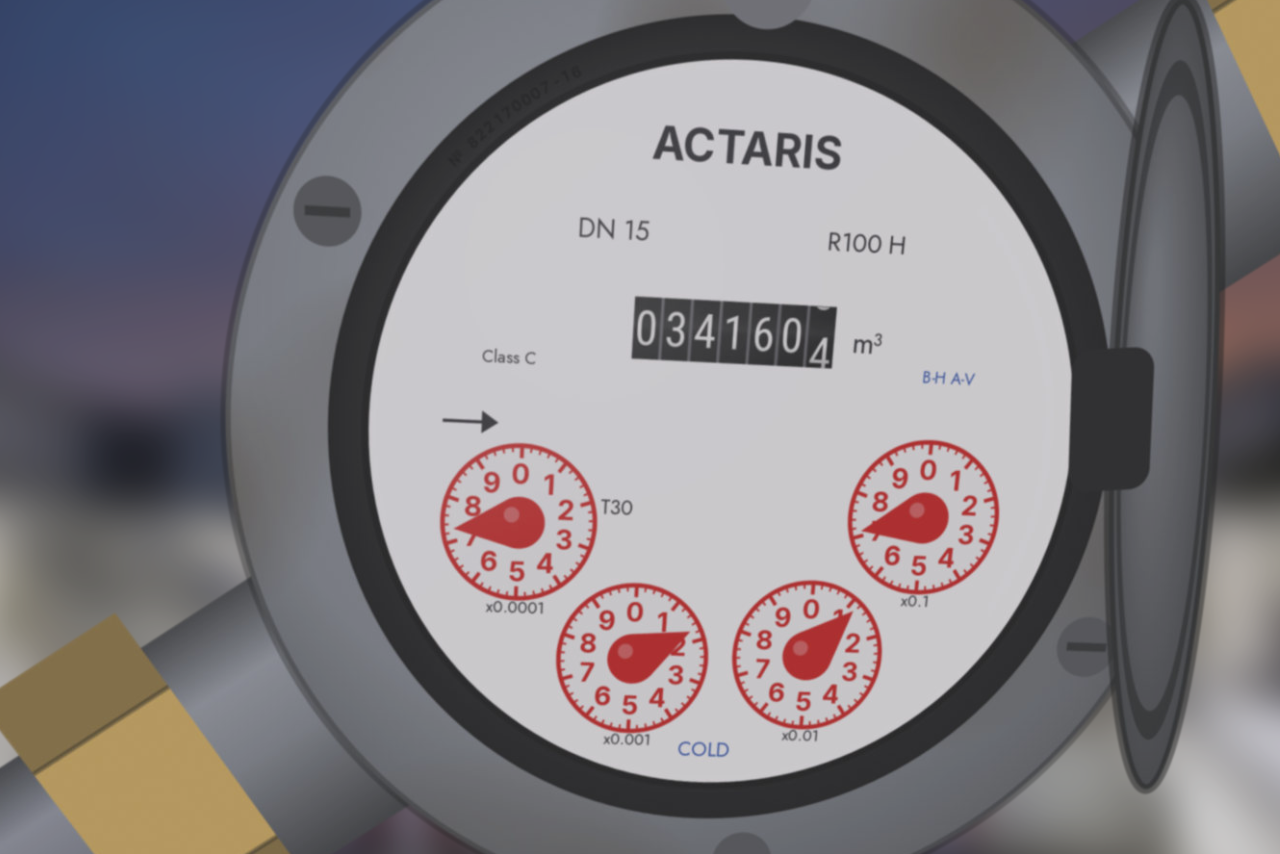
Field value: 341603.7117,m³
